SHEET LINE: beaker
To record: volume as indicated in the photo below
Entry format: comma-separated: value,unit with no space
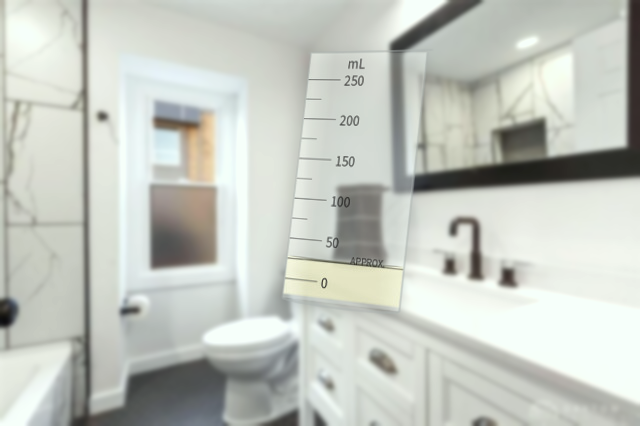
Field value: 25,mL
